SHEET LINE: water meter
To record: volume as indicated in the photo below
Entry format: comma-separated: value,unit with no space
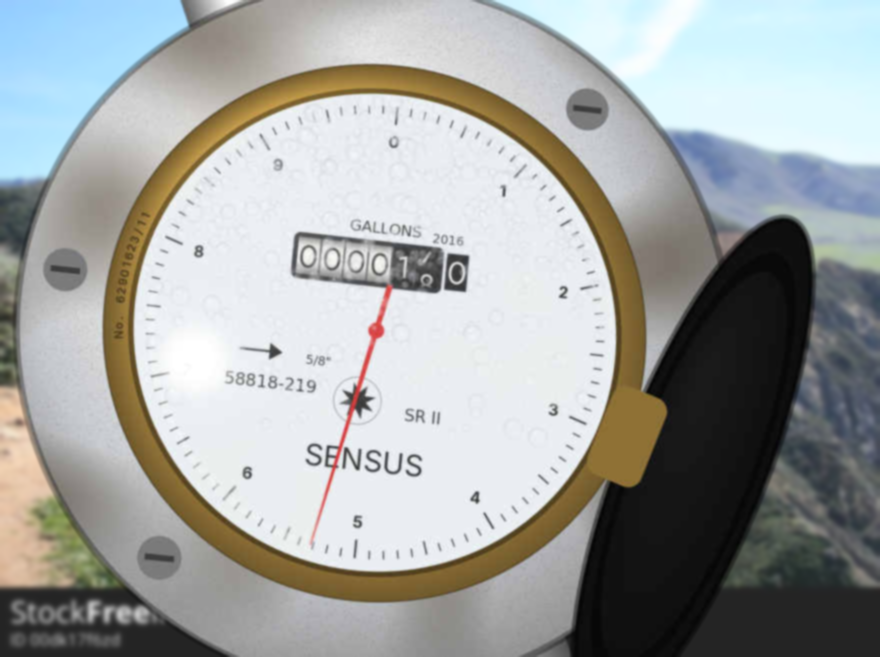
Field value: 175.3,gal
